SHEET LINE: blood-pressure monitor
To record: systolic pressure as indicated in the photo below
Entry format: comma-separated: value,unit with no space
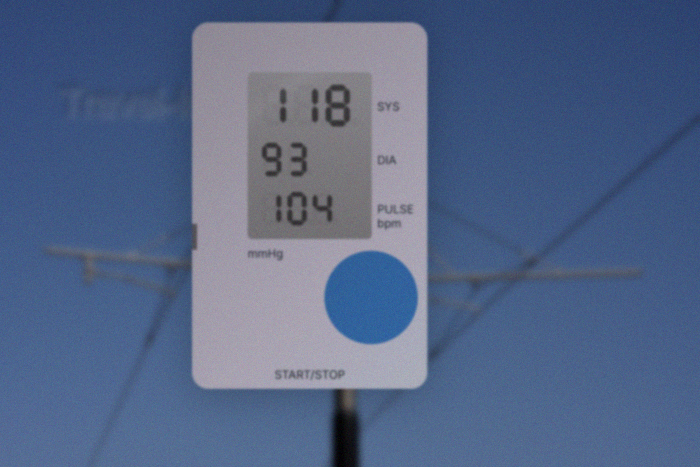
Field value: 118,mmHg
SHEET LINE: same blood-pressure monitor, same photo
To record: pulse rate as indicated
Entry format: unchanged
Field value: 104,bpm
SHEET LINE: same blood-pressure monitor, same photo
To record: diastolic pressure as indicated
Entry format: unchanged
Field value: 93,mmHg
